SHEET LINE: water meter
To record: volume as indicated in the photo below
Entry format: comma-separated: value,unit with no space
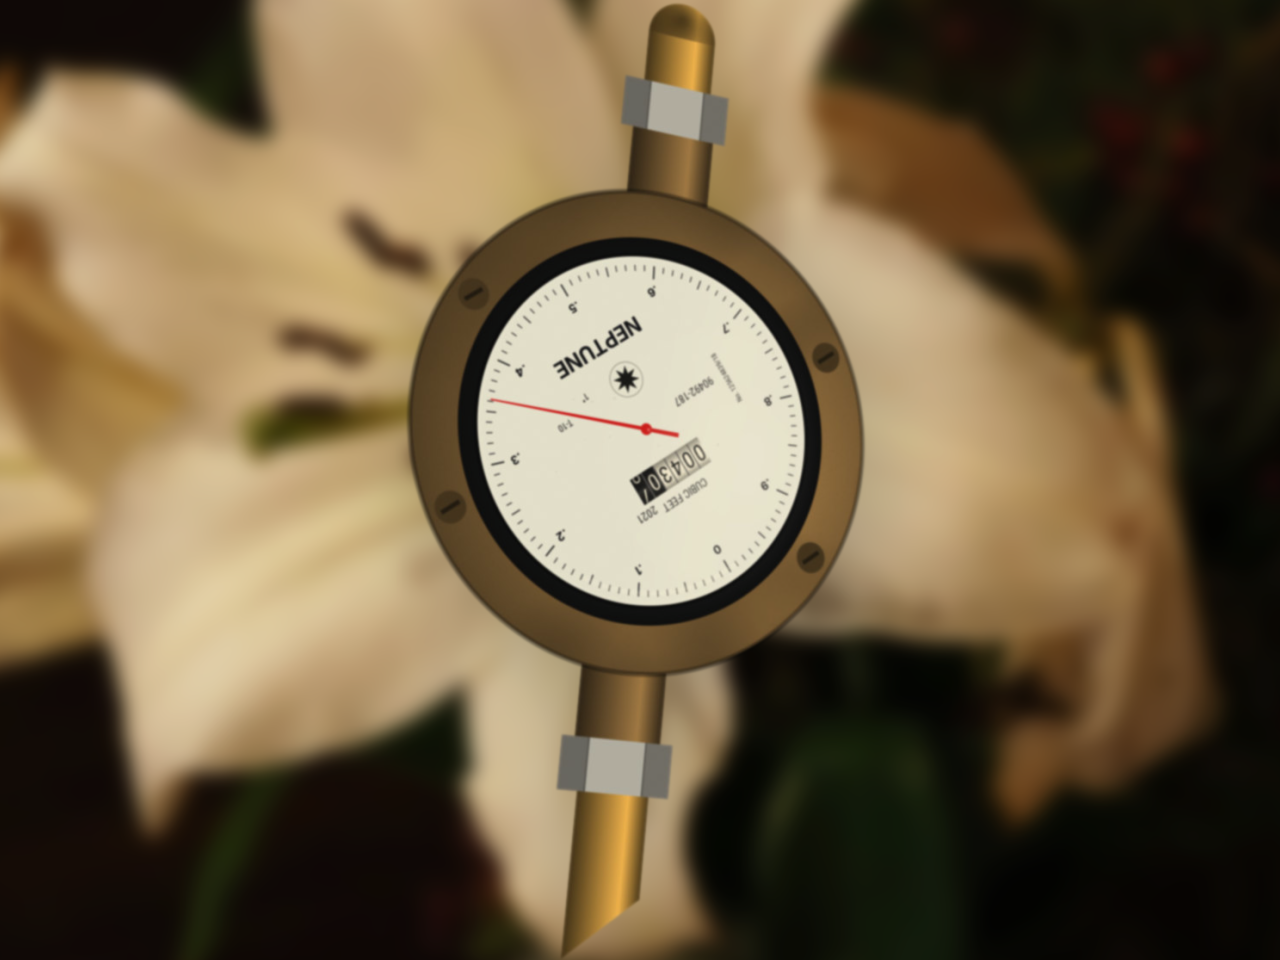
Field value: 4307.36,ft³
